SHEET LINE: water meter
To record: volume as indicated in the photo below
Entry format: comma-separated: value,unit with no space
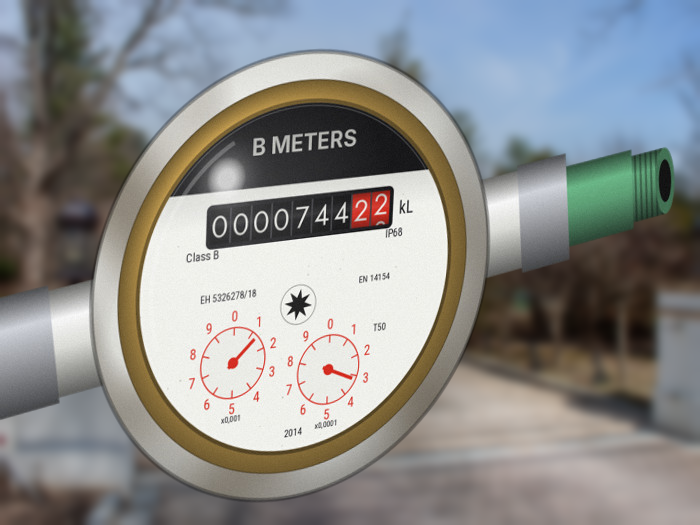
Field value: 744.2213,kL
